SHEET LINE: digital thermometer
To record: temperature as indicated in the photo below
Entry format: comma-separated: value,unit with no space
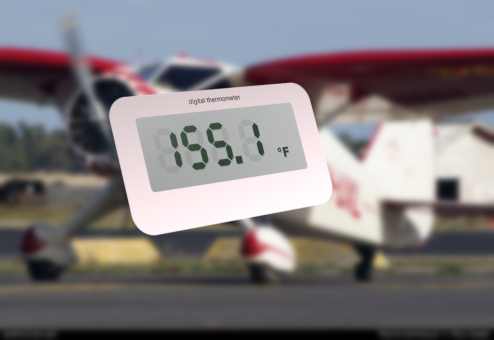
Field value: 155.1,°F
